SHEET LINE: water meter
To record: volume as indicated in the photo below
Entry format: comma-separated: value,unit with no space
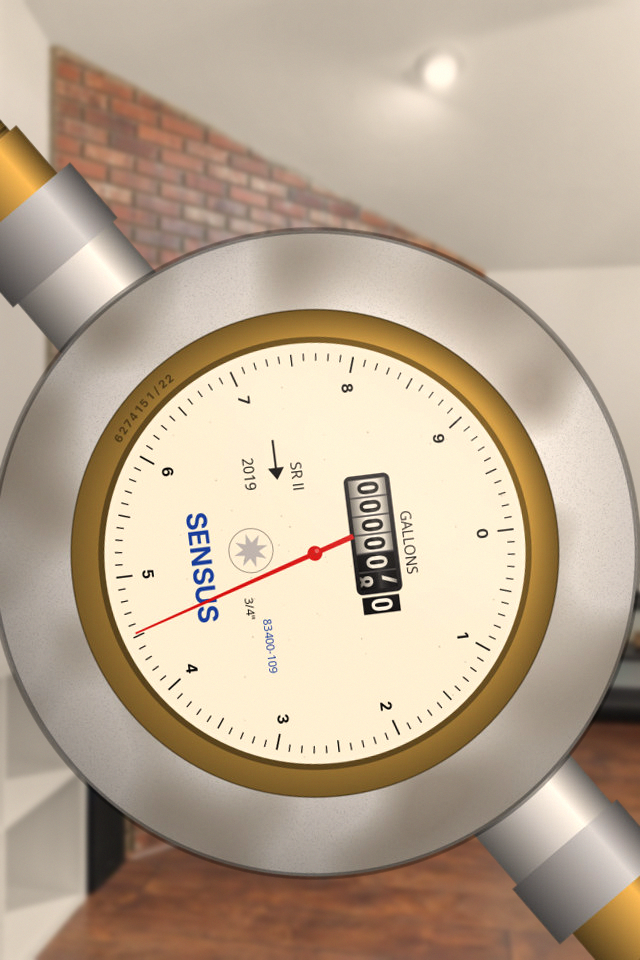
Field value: 74.5,gal
